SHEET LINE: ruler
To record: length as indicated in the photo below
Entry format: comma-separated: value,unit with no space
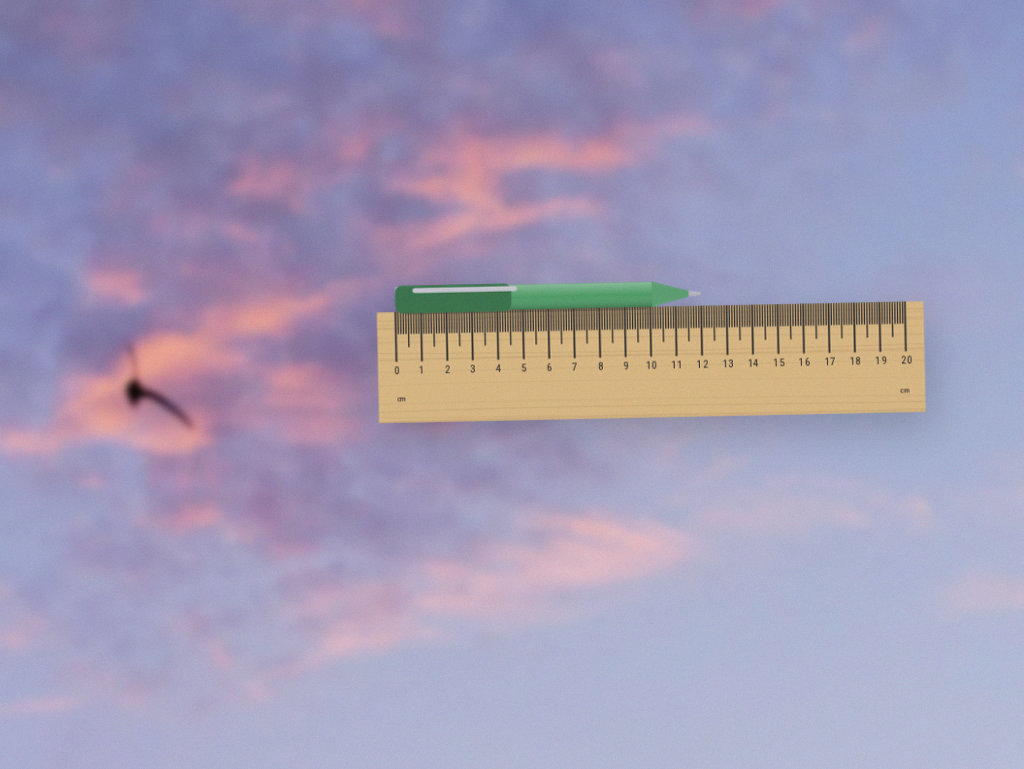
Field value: 12,cm
